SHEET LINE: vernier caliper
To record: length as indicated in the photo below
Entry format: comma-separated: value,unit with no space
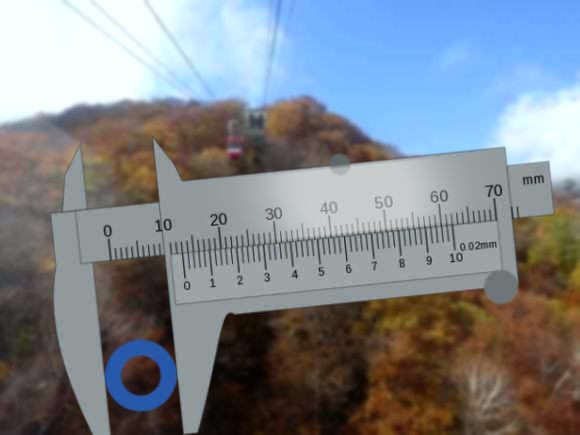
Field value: 13.0,mm
